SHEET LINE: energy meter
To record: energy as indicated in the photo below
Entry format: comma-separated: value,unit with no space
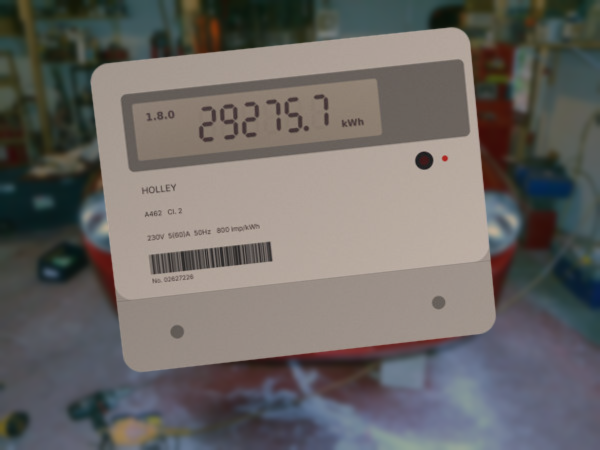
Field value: 29275.7,kWh
